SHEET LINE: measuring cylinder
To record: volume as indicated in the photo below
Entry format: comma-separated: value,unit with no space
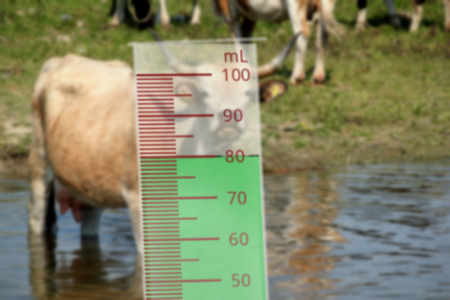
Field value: 80,mL
